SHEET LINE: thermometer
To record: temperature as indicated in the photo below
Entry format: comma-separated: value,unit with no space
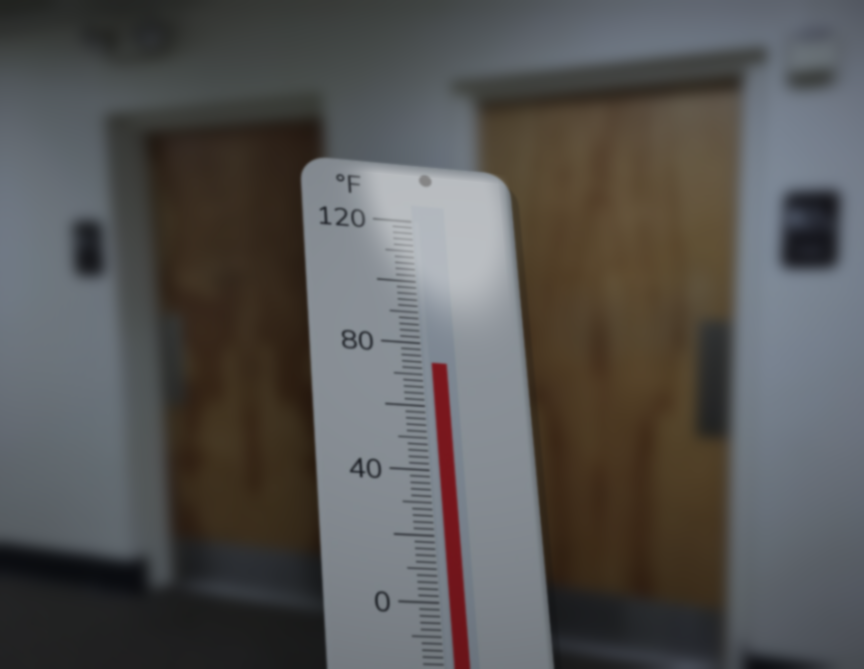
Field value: 74,°F
